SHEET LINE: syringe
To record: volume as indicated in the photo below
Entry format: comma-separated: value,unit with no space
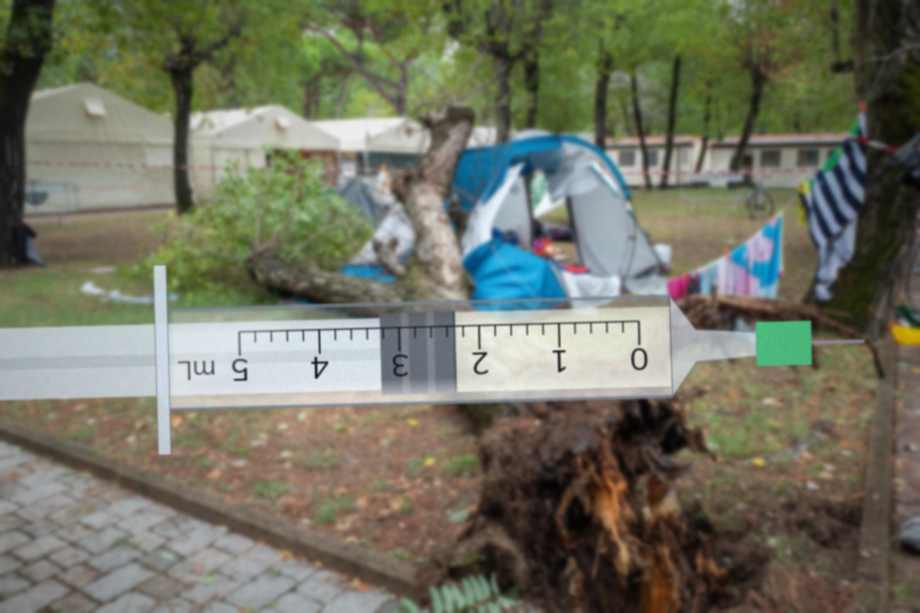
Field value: 2.3,mL
